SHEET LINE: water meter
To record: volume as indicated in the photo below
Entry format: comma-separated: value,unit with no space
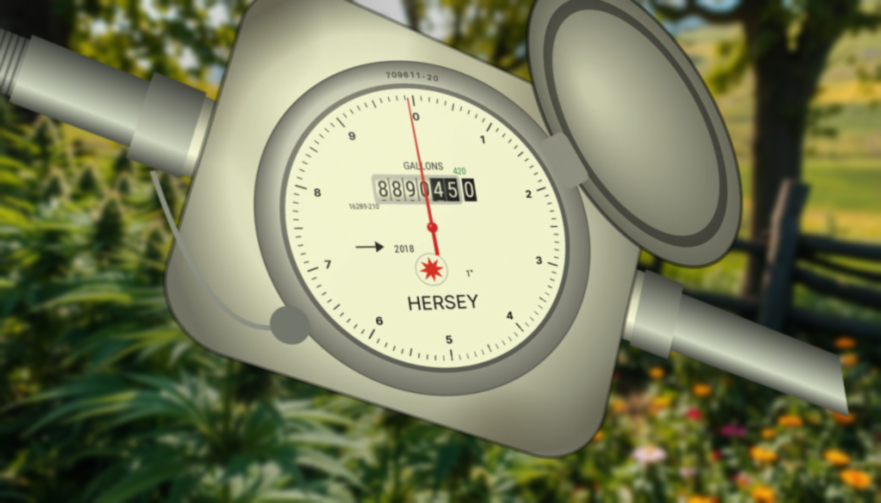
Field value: 8890449.9,gal
